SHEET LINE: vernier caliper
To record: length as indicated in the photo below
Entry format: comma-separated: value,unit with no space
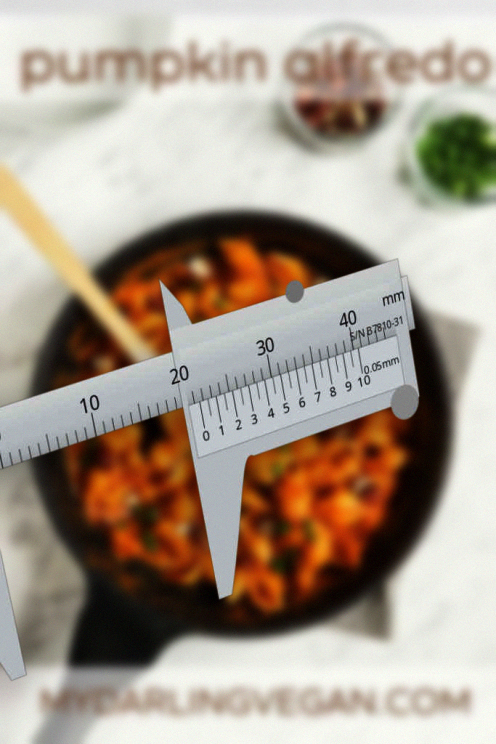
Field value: 21.6,mm
